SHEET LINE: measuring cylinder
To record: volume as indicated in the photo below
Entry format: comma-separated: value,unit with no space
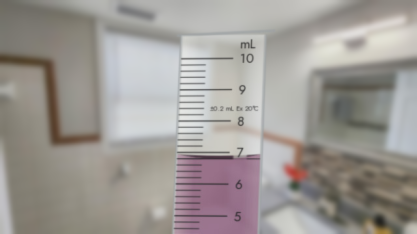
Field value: 6.8,mL
